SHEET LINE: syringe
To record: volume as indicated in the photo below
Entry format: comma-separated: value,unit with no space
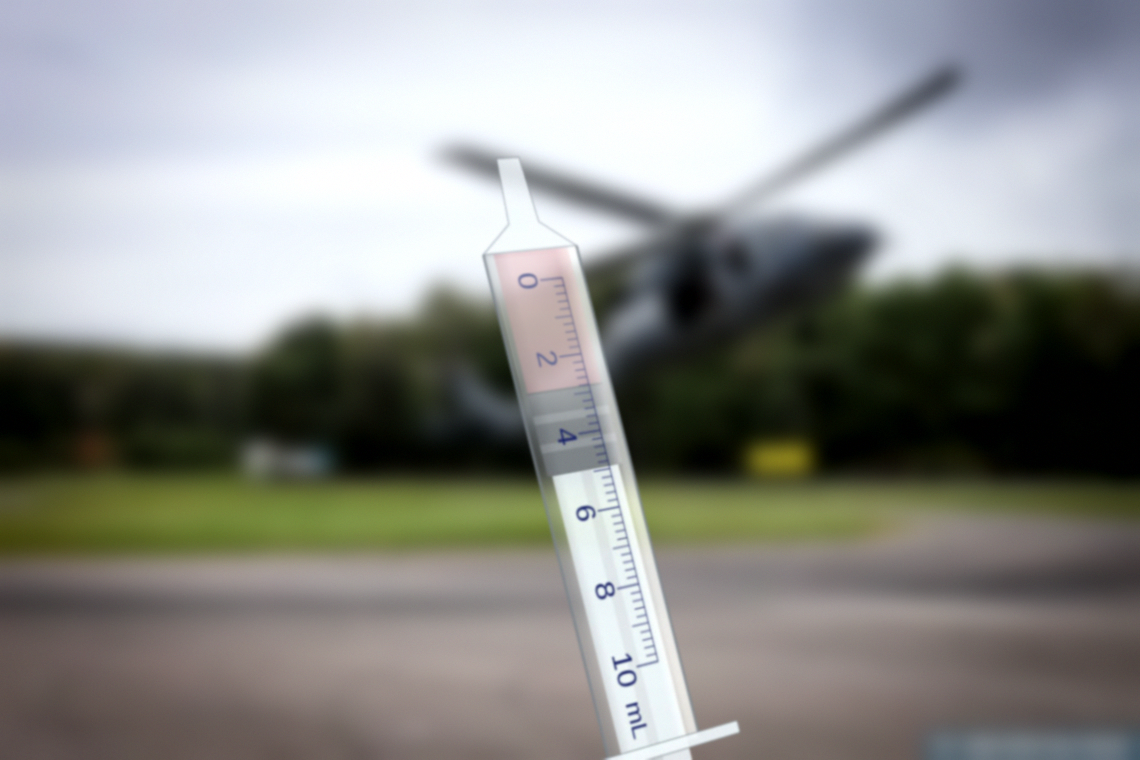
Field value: 2.8,mL
